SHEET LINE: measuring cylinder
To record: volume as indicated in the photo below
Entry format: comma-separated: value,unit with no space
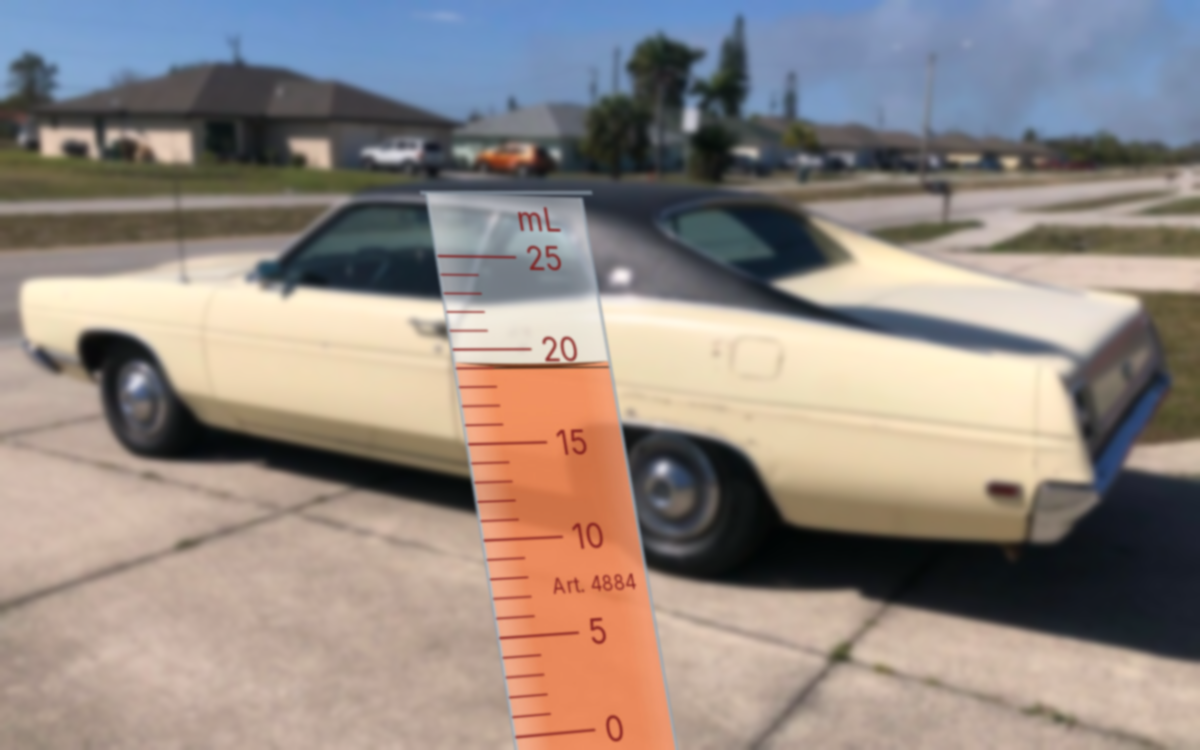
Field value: 19,mL
